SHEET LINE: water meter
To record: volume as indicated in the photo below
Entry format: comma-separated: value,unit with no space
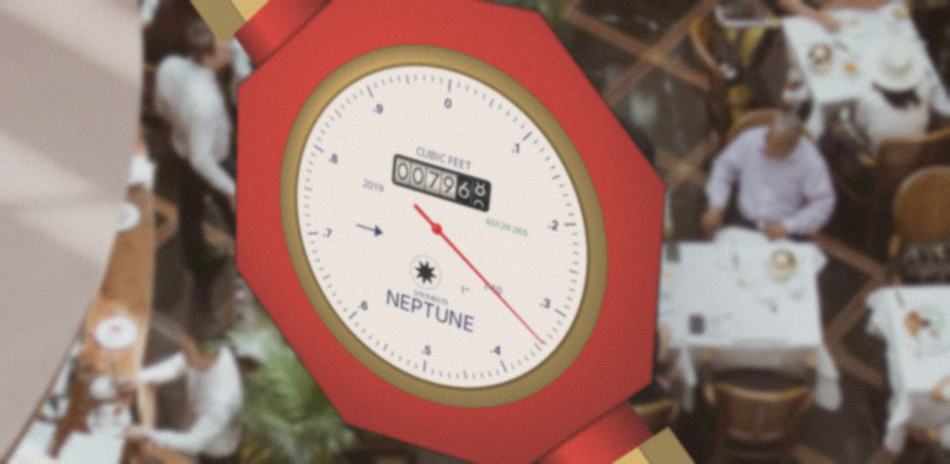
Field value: 7968.34,ft³
